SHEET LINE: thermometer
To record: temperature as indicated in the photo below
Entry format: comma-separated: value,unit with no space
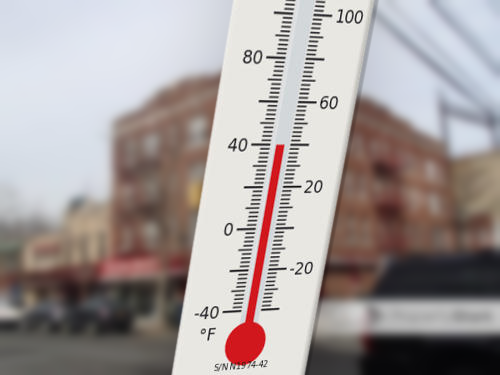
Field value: 40,°F
